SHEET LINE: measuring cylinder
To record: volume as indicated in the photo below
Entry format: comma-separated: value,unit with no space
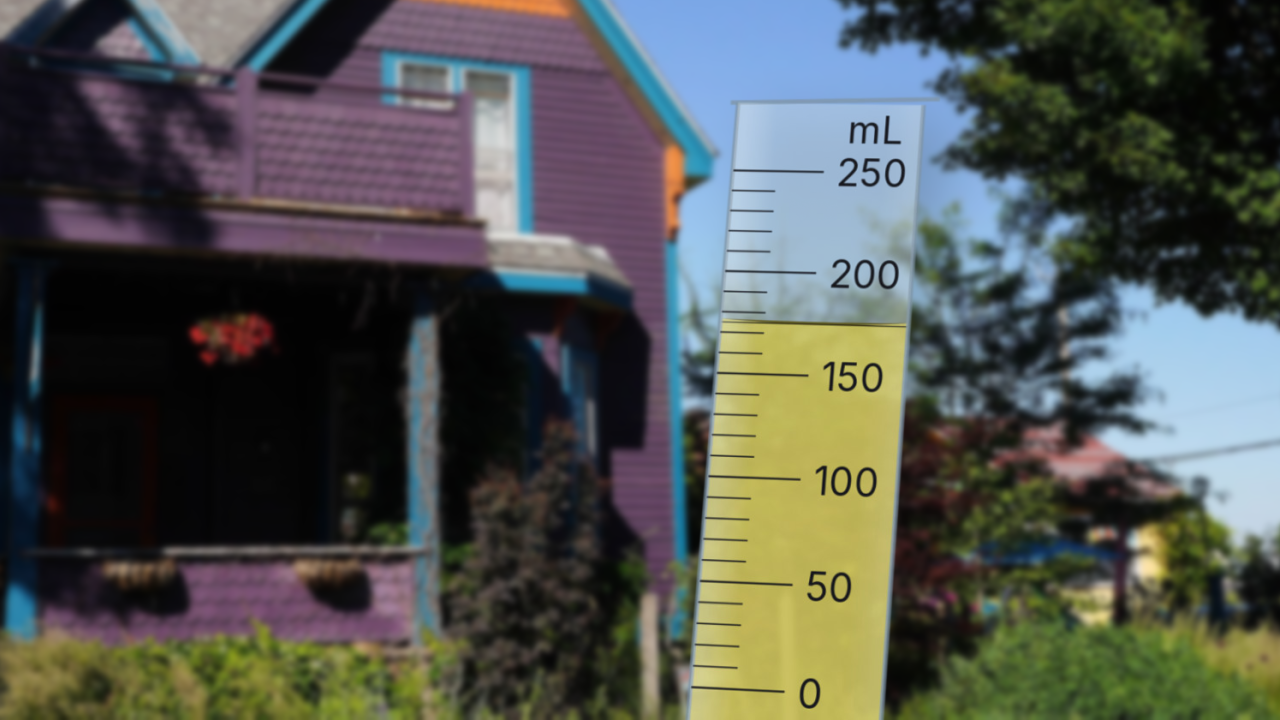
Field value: 175,mL
